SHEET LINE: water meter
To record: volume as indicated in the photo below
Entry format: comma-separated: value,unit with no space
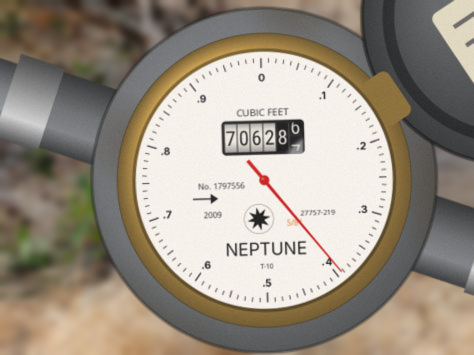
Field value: 706286.39,ft³
